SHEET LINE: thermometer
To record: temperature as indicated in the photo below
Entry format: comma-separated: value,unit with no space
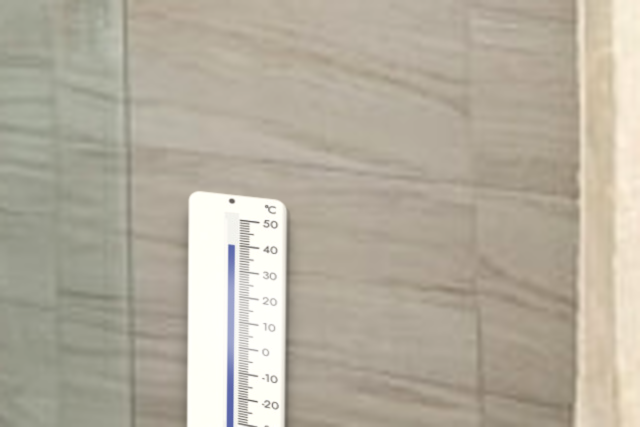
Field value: 40,°C
